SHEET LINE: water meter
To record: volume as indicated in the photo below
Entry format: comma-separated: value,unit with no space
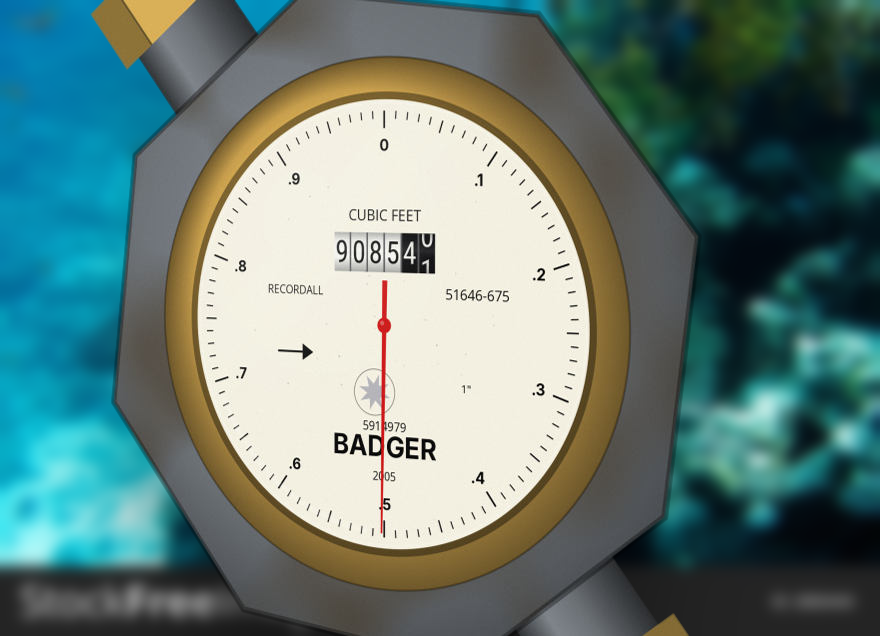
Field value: 908540.50,ft³
